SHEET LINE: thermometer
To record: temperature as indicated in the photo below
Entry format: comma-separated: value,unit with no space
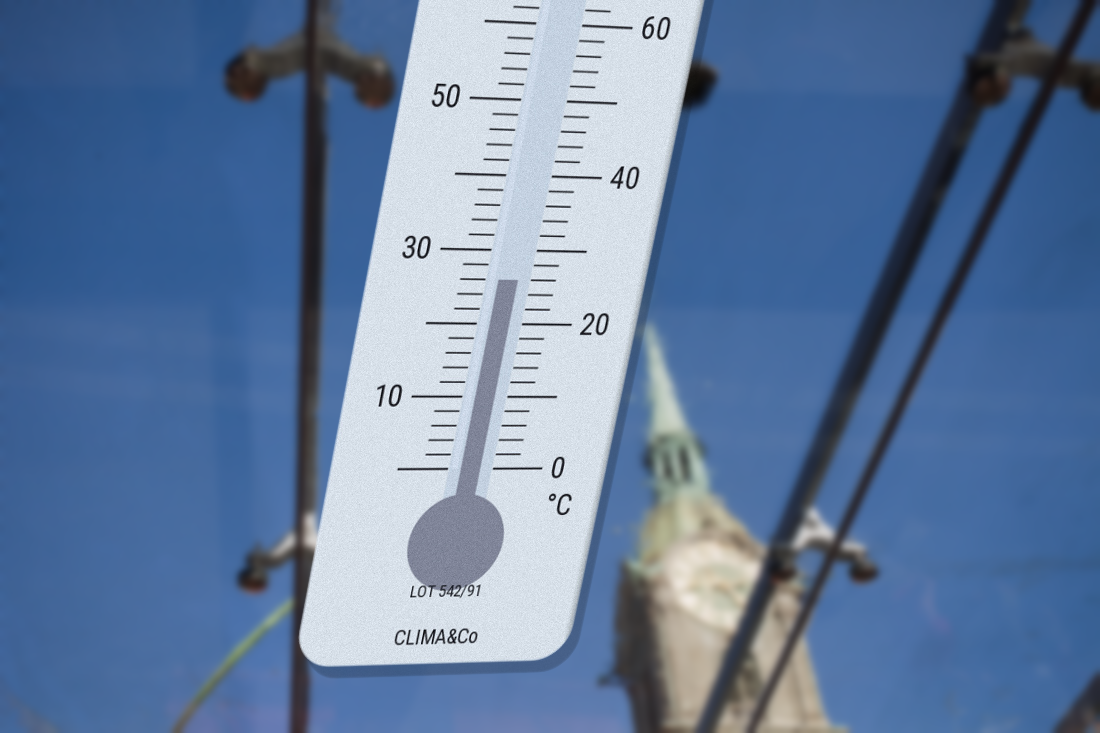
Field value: 26,°C
